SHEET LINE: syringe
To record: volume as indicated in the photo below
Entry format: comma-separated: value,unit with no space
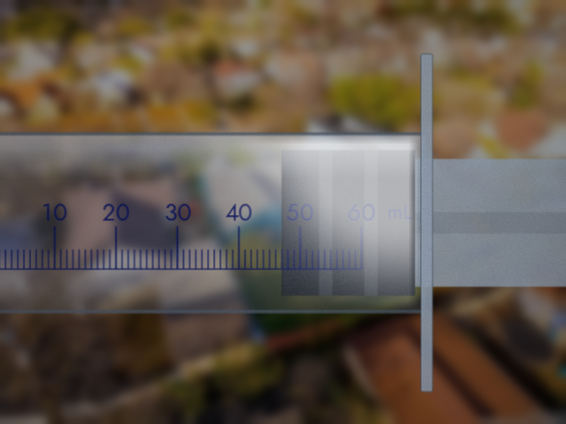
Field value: 47,mL
